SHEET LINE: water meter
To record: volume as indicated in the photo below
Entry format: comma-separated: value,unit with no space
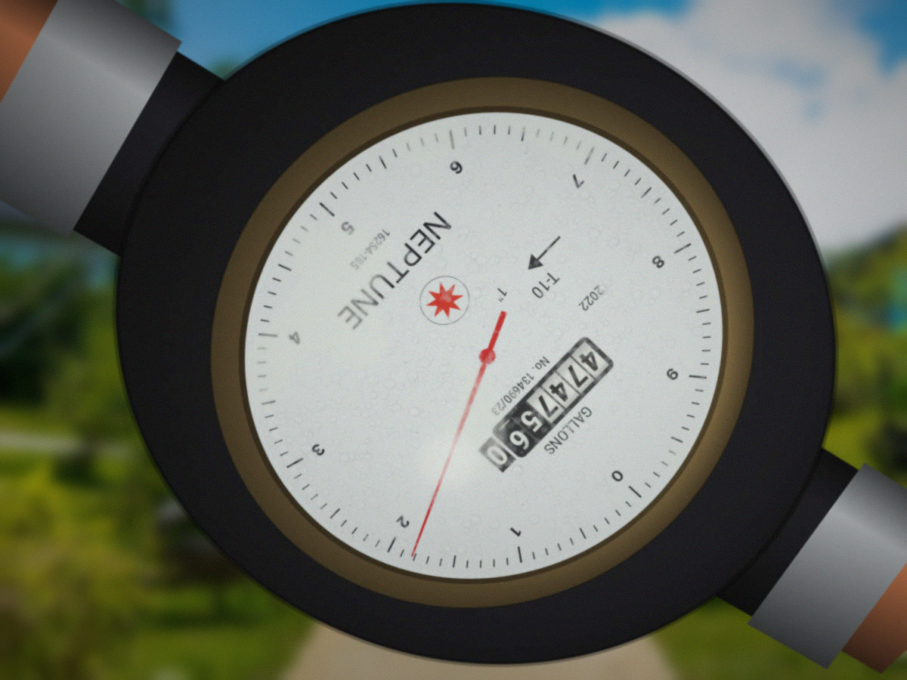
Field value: 4747561.8,gal
